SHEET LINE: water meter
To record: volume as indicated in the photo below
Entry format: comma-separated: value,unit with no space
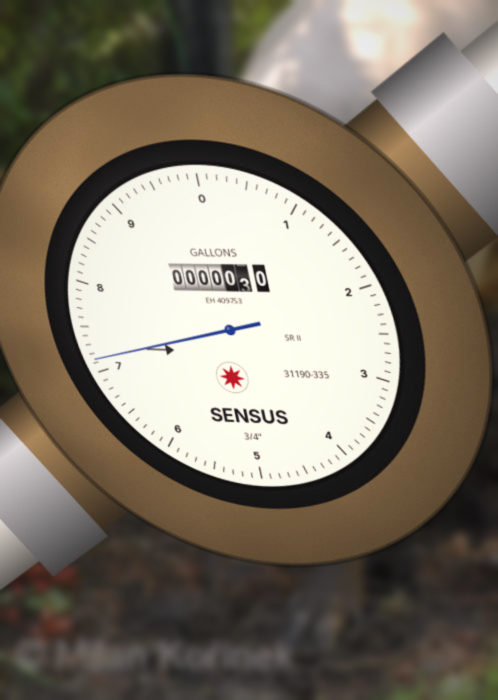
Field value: 27.1,gal
